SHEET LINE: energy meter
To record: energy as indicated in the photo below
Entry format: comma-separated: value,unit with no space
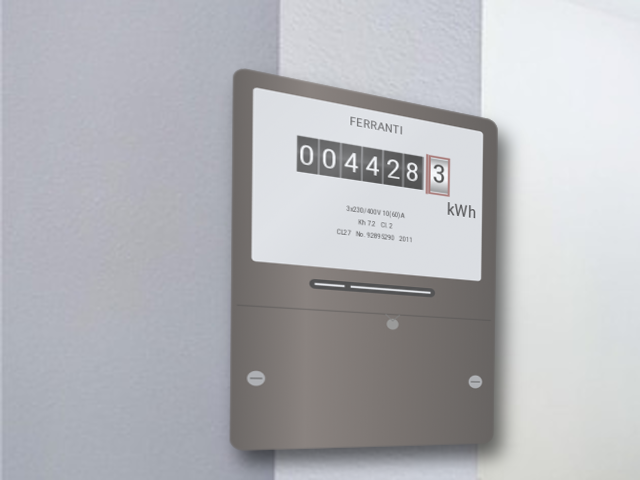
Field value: 4428.3,kWh
